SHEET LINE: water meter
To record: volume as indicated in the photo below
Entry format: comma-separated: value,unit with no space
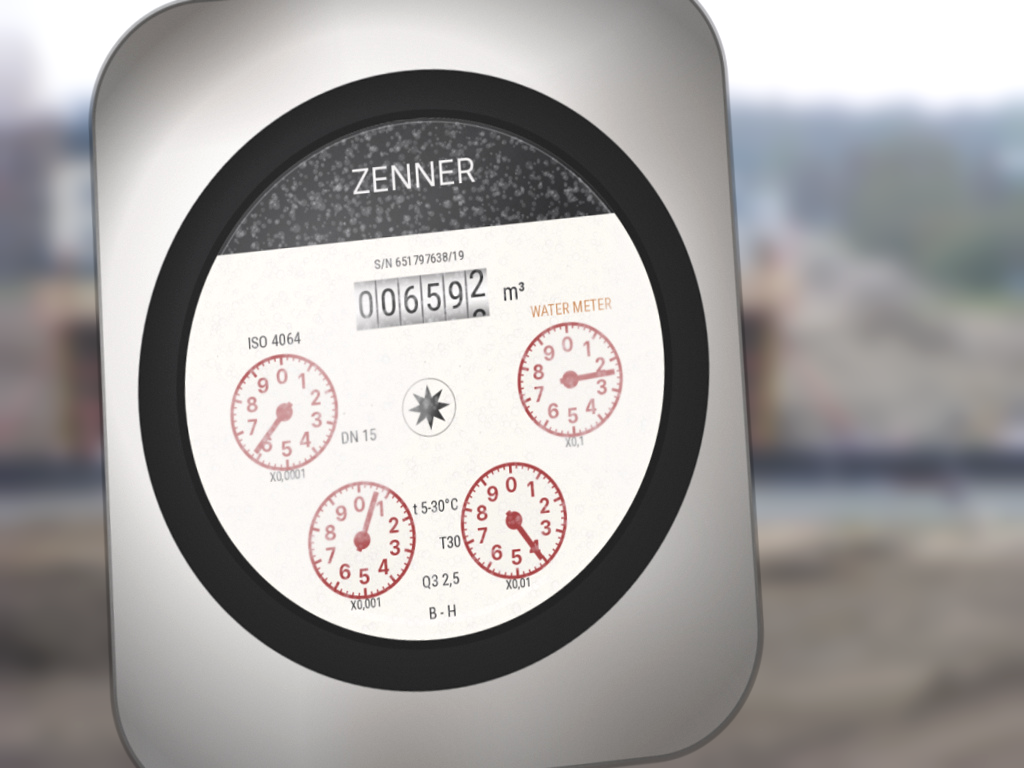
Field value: 6592.2406,m³
